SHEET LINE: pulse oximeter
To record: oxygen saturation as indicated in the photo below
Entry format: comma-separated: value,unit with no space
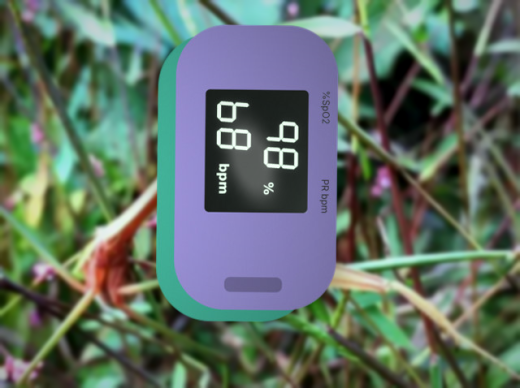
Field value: 98,%
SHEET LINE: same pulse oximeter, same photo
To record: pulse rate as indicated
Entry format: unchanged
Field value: 68,bpm
